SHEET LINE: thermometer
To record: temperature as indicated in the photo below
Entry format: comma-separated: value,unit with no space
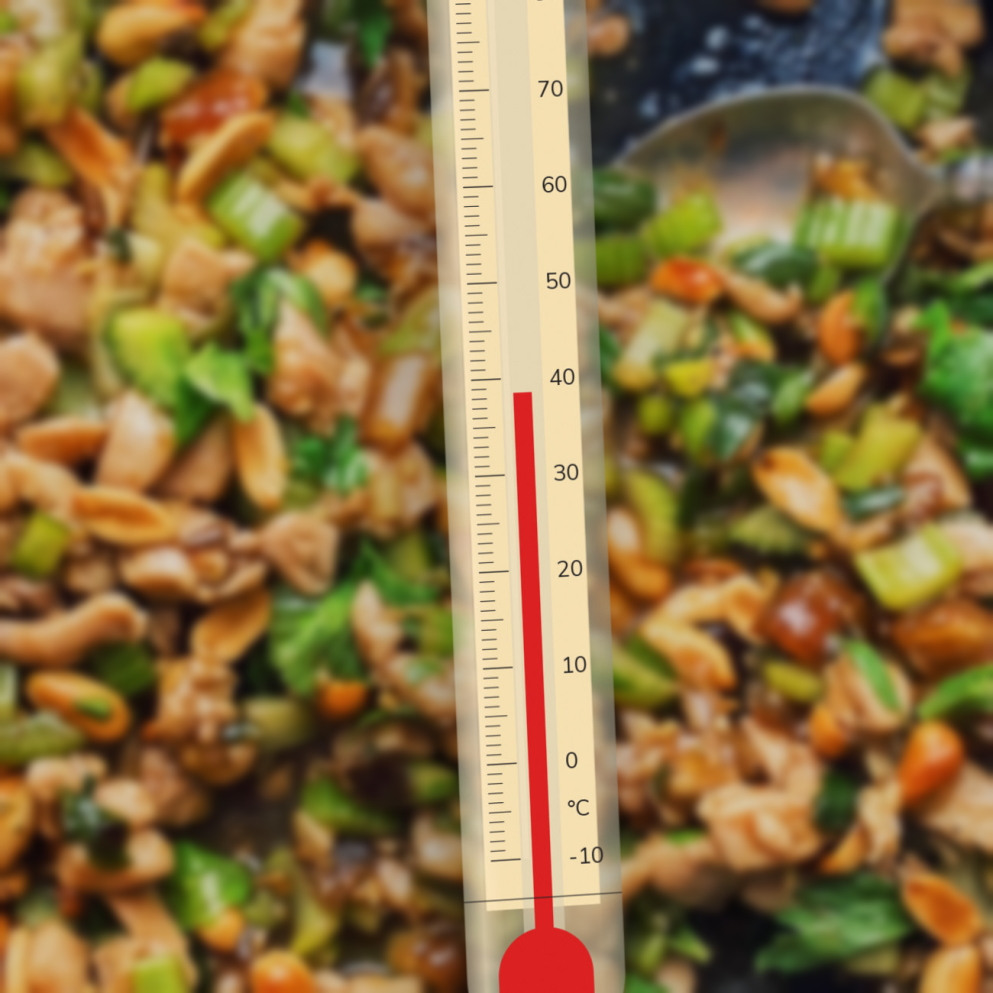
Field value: 38.5,°C
